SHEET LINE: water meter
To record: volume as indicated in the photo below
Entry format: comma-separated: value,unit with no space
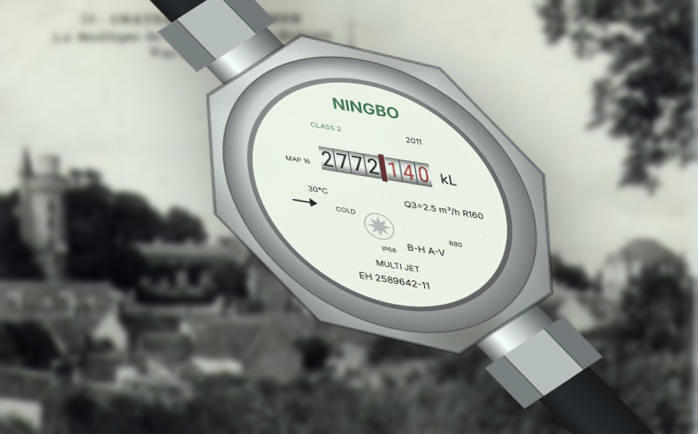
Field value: 2772.140,kL
